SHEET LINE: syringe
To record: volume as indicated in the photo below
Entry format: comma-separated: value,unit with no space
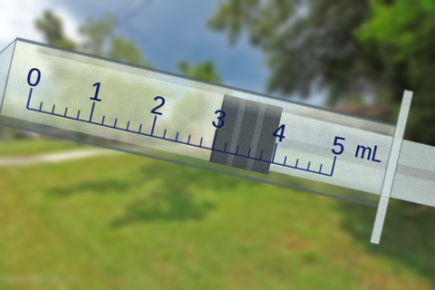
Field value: 3,mL
